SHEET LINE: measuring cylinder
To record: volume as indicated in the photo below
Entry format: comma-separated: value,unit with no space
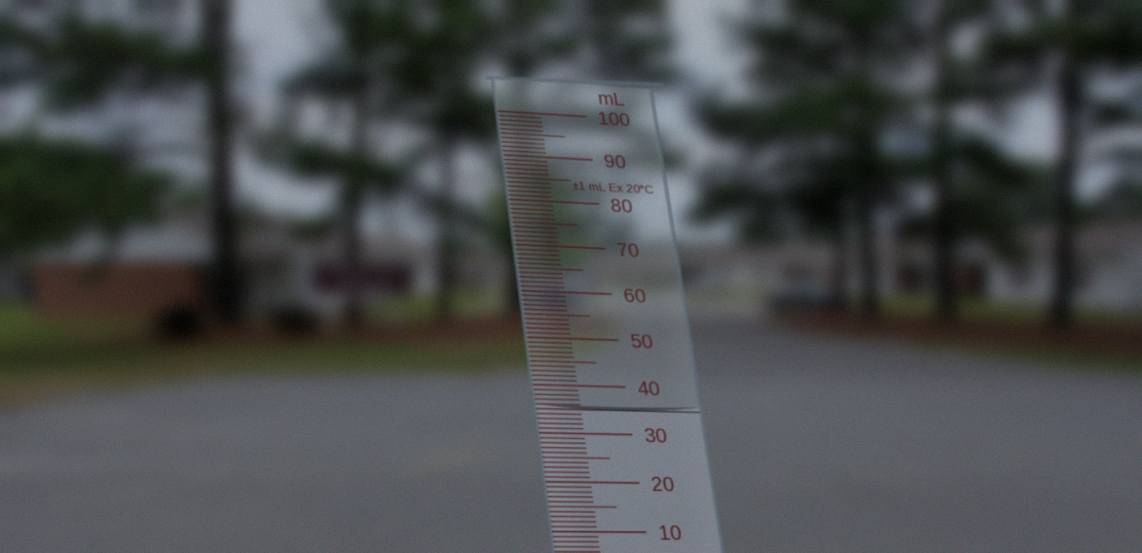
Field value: 35,mL
